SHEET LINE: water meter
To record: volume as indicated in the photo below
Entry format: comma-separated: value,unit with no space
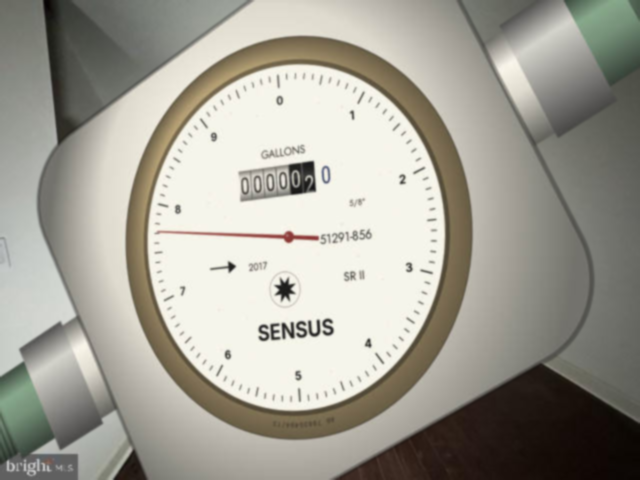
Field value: 17.7,gal
